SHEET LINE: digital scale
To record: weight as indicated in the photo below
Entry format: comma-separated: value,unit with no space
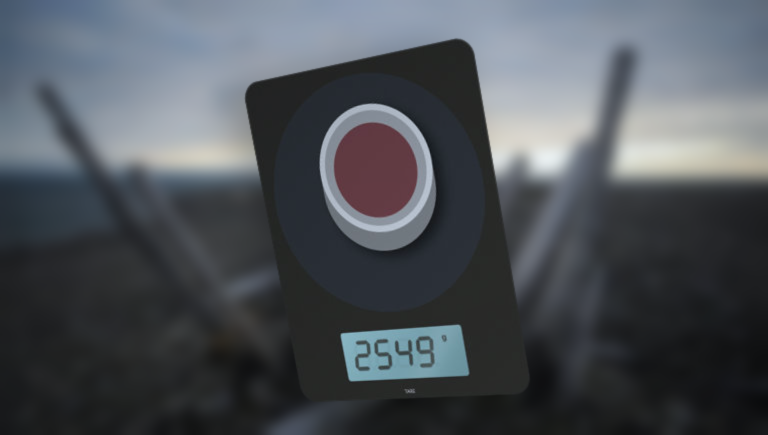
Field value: 2549,g
